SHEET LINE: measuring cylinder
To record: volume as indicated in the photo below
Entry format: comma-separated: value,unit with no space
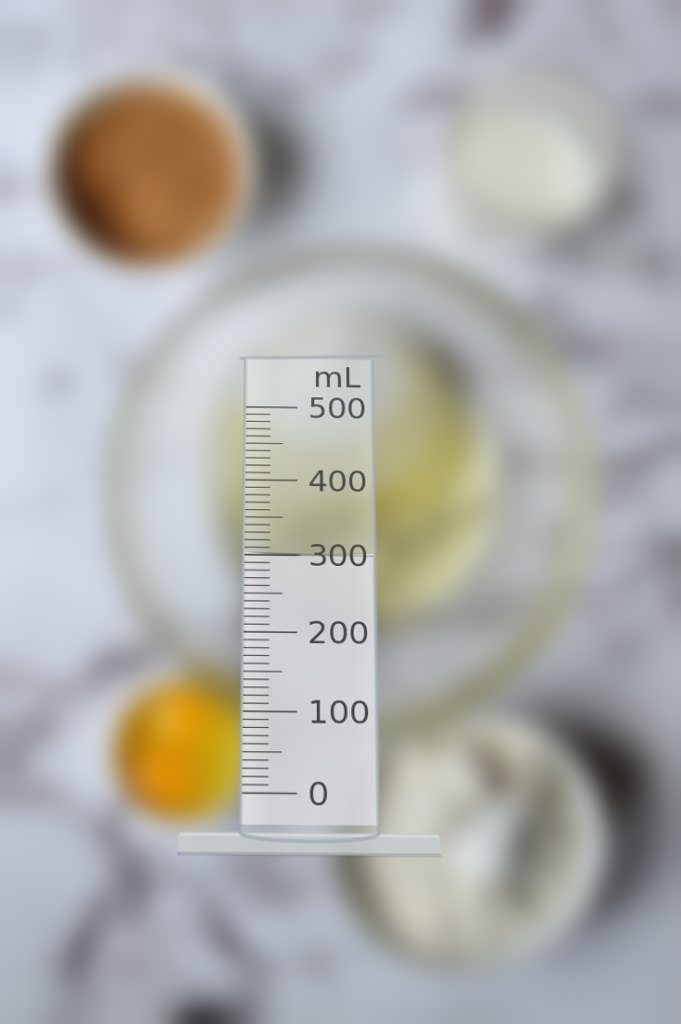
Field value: 300,mL
